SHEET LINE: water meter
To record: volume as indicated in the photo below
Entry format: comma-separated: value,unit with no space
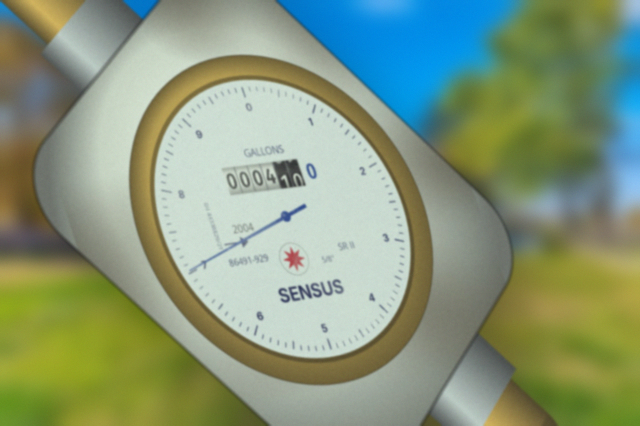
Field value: 4097.0,gal
